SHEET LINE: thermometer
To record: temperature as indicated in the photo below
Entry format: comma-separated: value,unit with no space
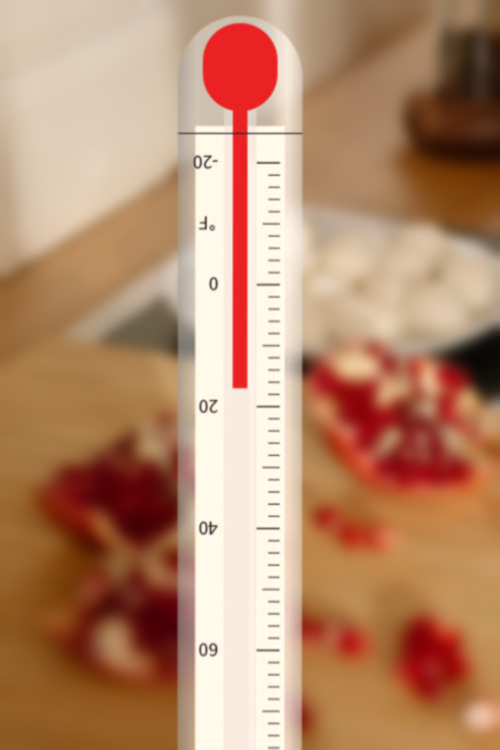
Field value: 17,°F
